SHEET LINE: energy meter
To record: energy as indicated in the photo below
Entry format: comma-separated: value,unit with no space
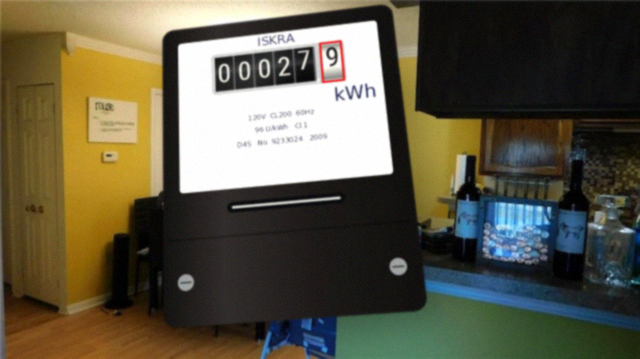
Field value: 27.9,kWh
